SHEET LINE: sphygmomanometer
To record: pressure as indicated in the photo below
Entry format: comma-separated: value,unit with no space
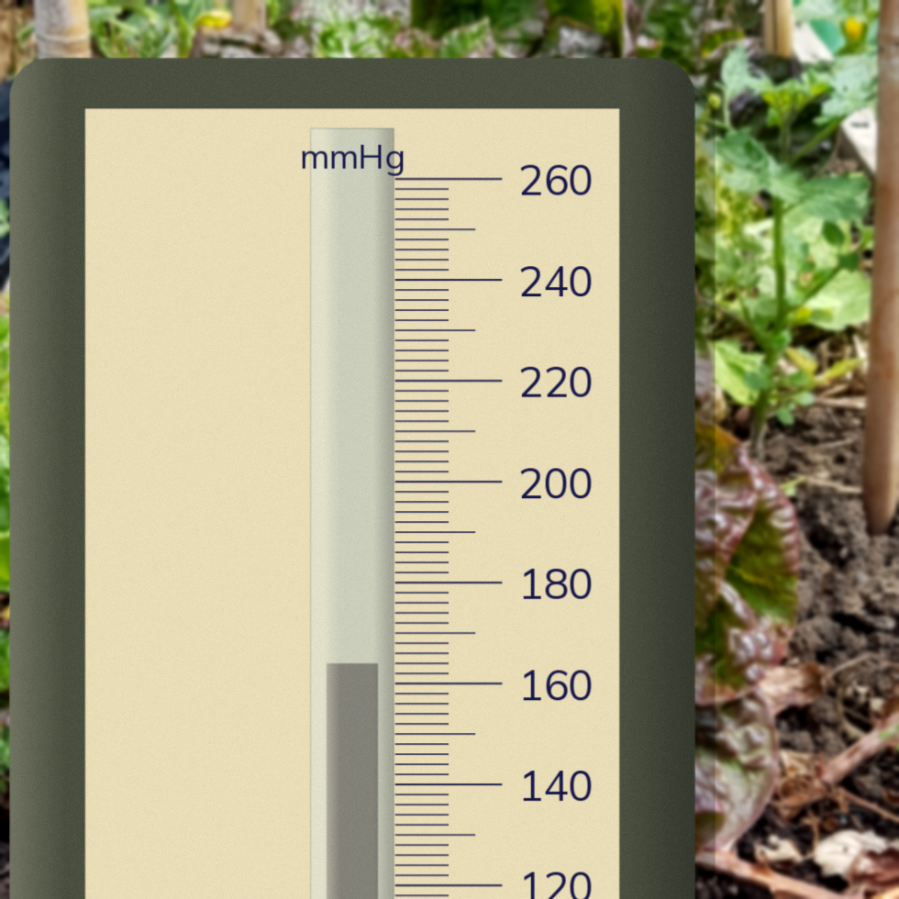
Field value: 164,mmHg
